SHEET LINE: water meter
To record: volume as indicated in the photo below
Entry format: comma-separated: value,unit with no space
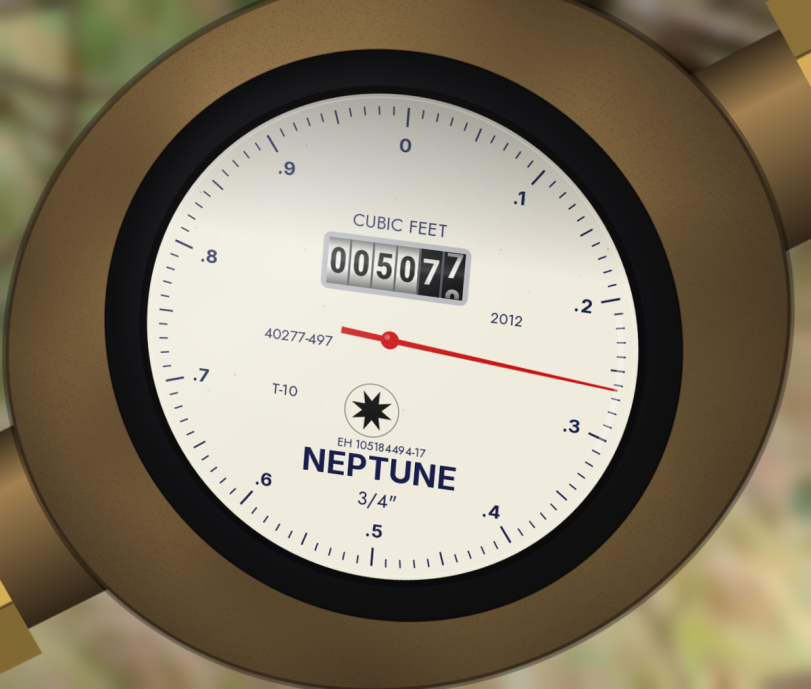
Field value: 5077.26,ft³
